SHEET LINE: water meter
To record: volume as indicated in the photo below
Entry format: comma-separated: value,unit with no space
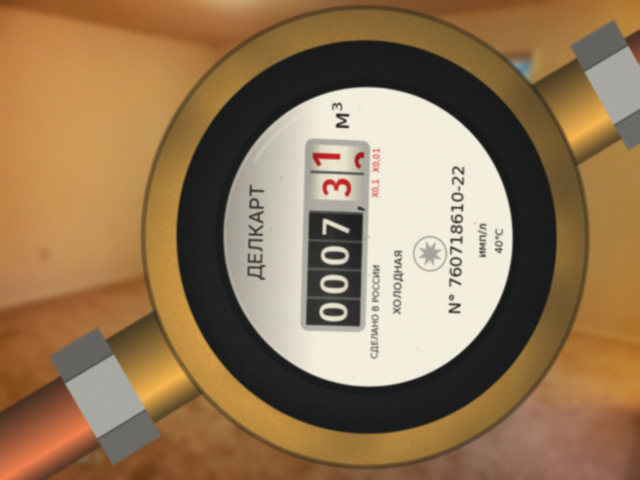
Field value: 7.31,m³
